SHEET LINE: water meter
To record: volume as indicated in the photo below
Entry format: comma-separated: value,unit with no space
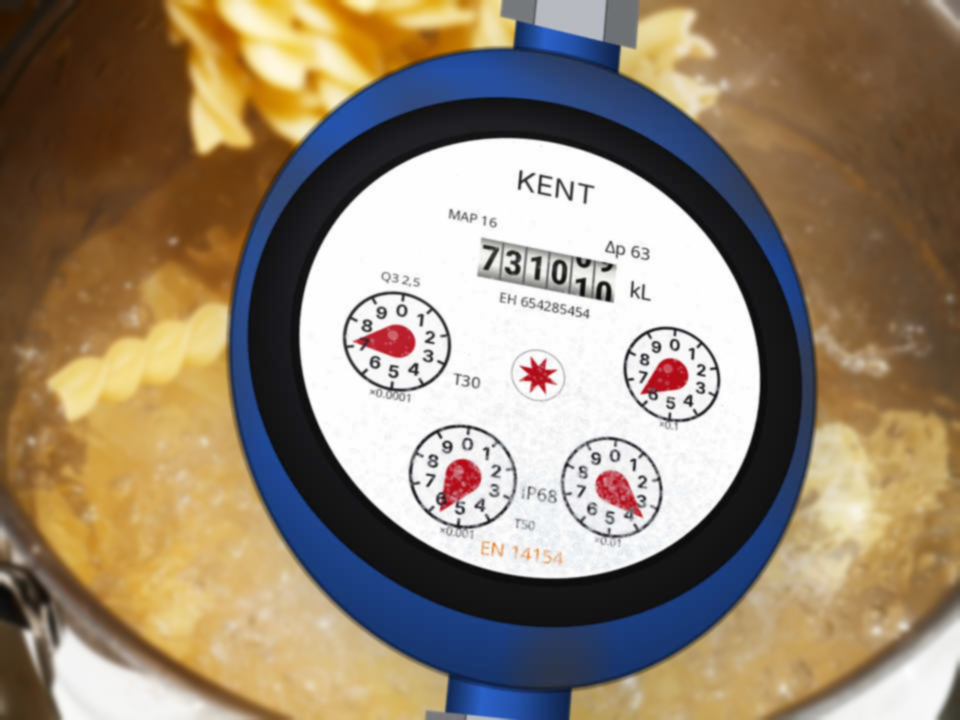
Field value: 731009.6357,kL
